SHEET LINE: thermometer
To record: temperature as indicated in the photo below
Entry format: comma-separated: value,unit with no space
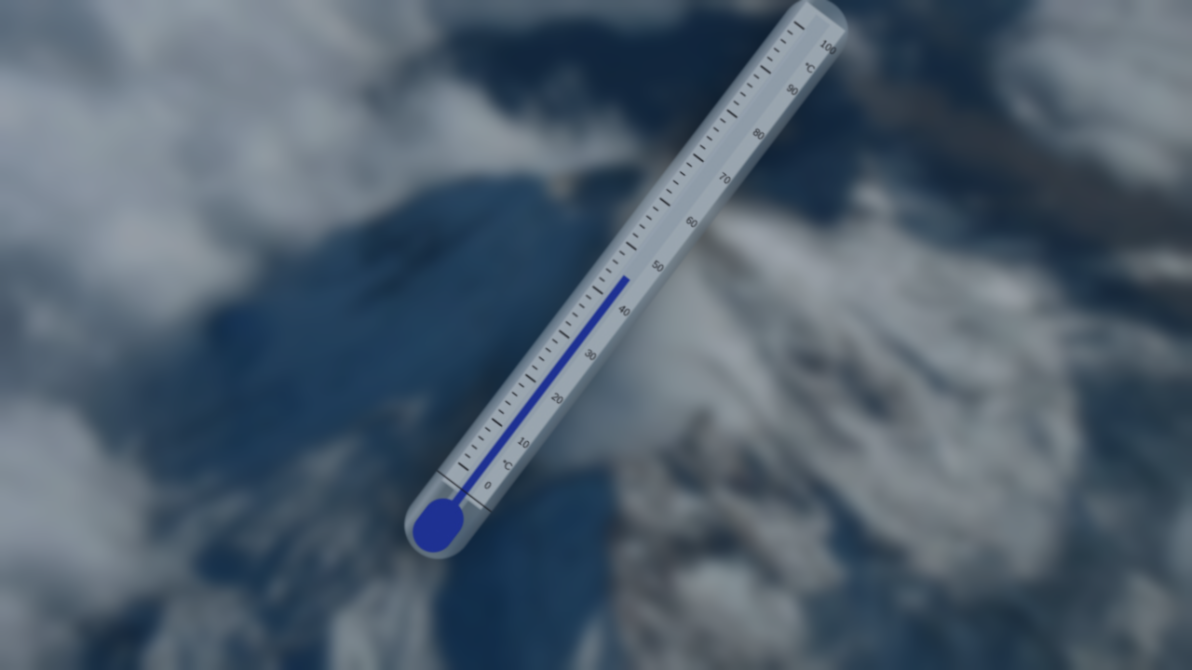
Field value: 45,°C
